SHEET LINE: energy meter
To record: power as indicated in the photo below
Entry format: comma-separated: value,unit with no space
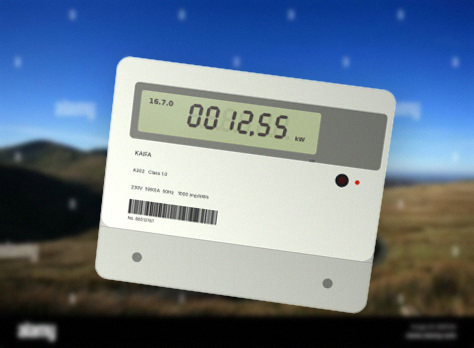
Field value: 12.55,kW
